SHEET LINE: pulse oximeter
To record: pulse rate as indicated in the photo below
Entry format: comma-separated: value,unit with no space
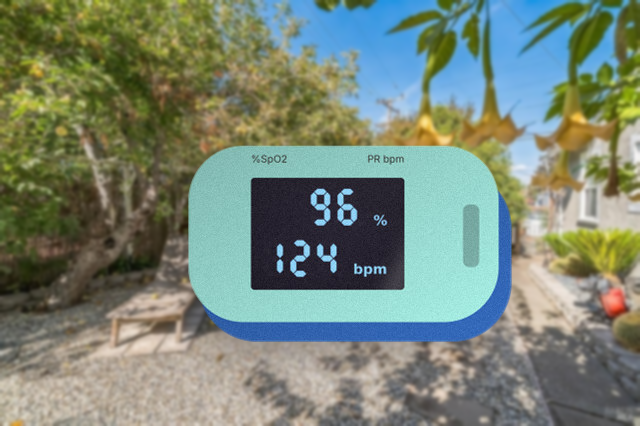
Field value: 124,bpm
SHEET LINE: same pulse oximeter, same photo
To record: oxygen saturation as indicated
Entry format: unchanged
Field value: 96,%
